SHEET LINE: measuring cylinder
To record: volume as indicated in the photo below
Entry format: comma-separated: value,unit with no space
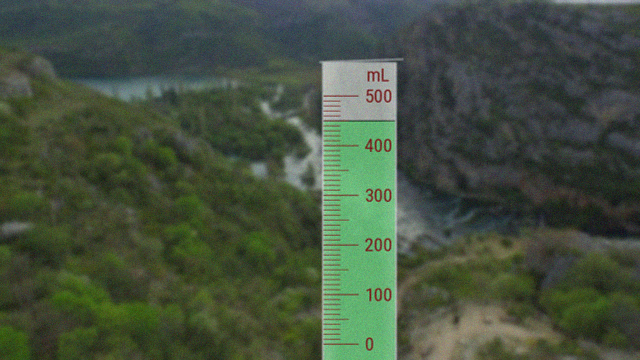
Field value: 450,mL
